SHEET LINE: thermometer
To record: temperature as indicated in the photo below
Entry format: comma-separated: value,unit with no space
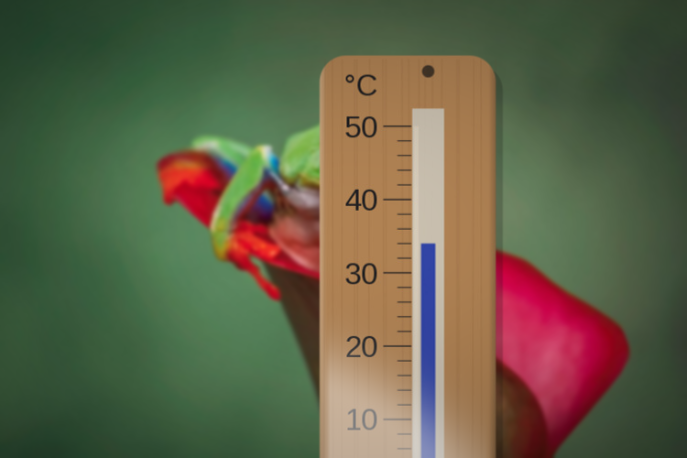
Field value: 34,°C
